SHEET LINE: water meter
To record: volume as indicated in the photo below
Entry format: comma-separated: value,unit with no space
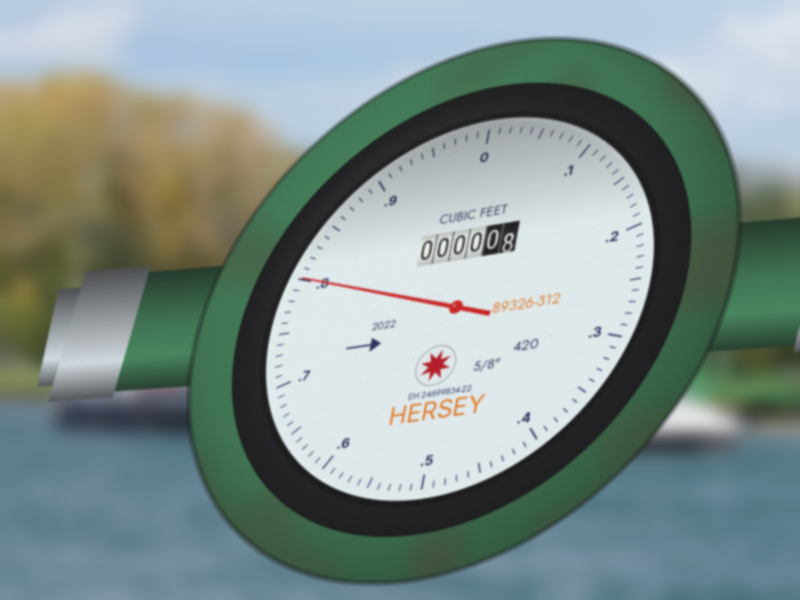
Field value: 7.80,ft³
